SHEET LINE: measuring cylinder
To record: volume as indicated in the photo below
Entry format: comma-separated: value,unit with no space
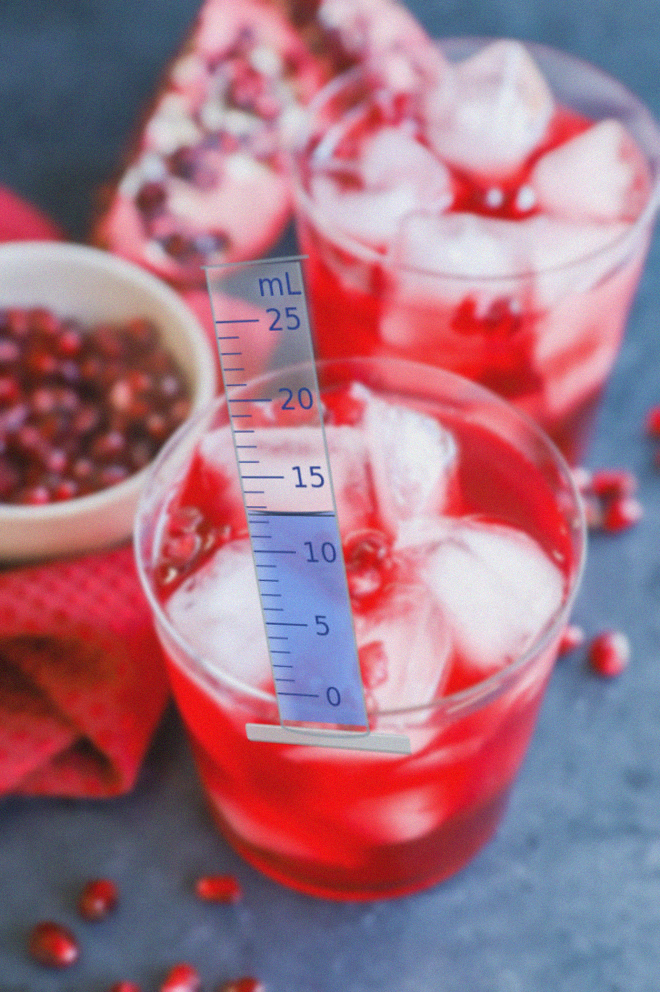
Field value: 12.5,mL
